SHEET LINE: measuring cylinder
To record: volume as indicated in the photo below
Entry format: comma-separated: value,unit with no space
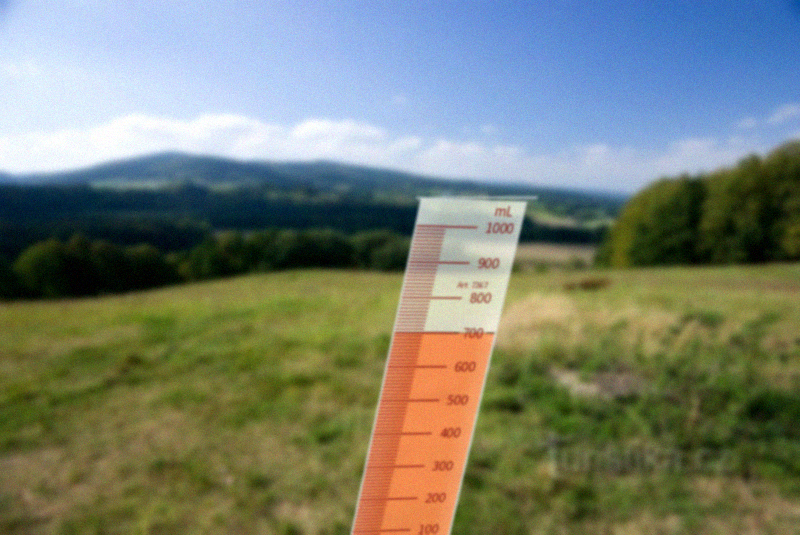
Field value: 700,mL
